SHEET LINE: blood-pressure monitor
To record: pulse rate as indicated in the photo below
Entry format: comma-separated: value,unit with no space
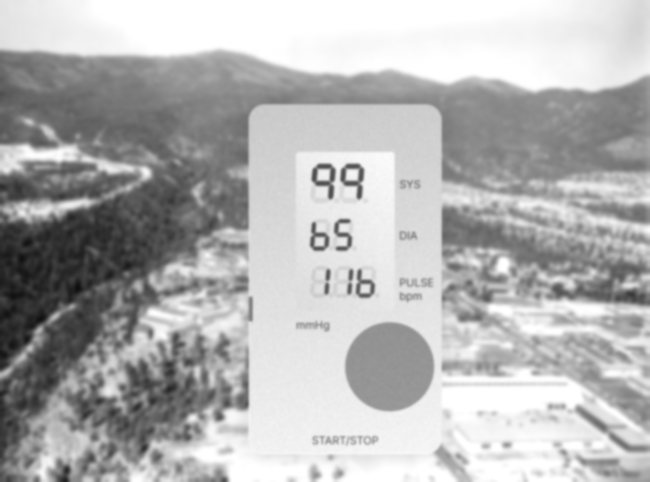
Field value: 116,bpm
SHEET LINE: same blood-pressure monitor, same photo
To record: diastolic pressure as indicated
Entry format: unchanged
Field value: 65,mmHg
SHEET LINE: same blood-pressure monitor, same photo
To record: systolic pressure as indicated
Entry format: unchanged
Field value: 99,mmHg
